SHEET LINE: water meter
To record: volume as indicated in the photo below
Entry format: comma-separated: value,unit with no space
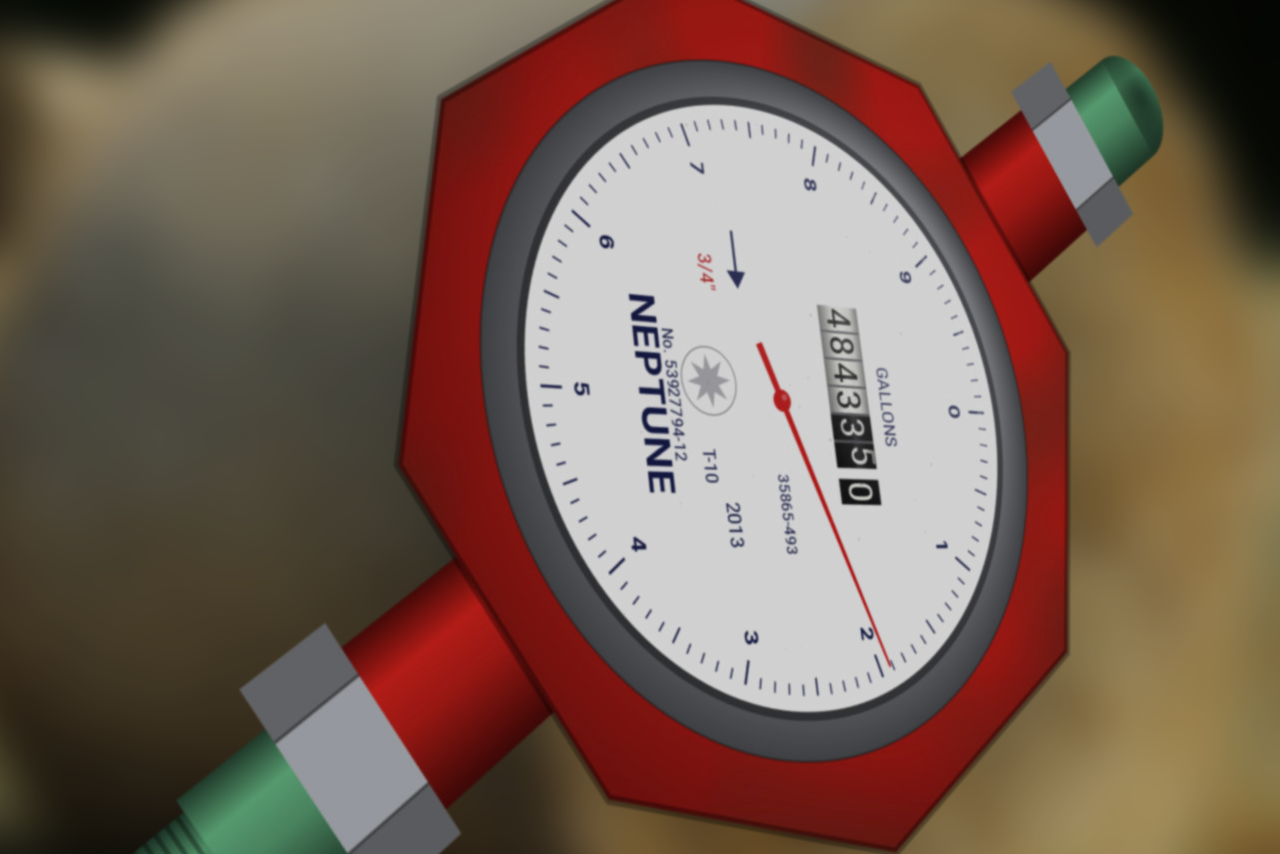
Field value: 4843351.9,gal
